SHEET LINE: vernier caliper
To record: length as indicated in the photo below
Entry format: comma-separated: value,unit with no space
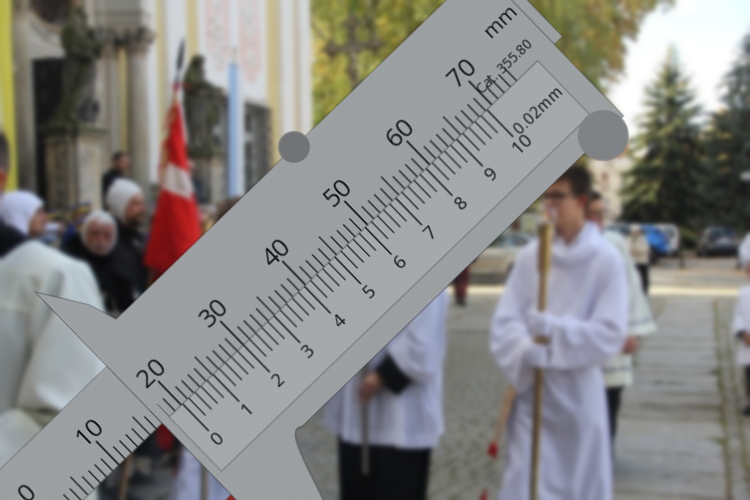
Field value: 20.2,mm
